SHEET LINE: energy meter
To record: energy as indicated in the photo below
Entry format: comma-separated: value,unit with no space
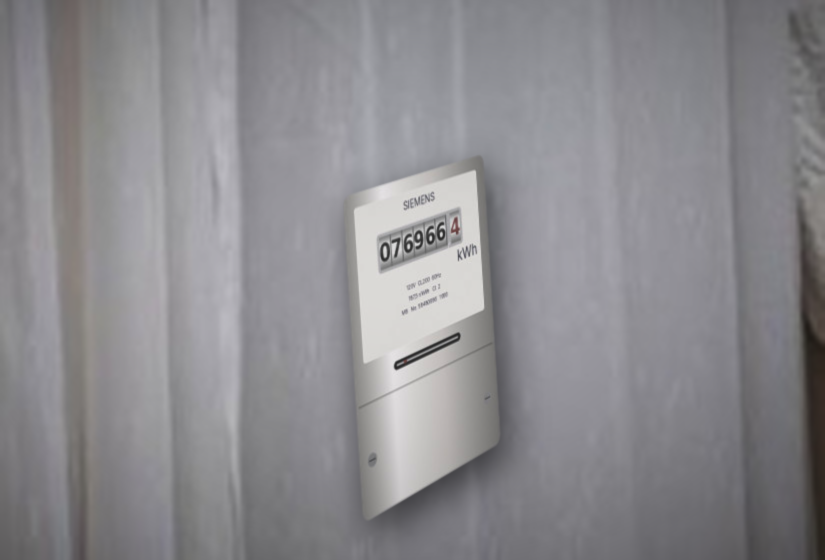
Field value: 76966.4,kWh
